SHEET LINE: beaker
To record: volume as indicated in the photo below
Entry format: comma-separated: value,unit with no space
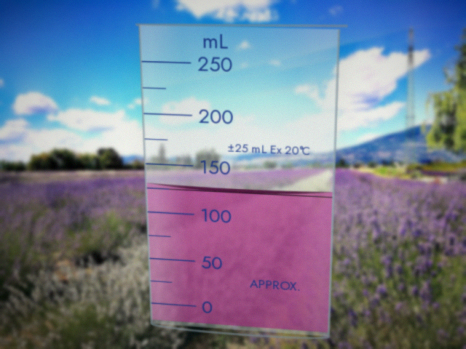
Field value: 125,mL
